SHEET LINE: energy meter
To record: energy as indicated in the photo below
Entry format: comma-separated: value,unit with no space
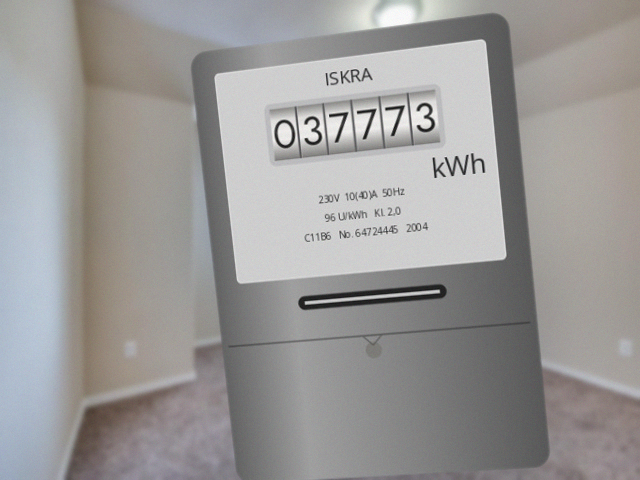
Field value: 37773,kWh
